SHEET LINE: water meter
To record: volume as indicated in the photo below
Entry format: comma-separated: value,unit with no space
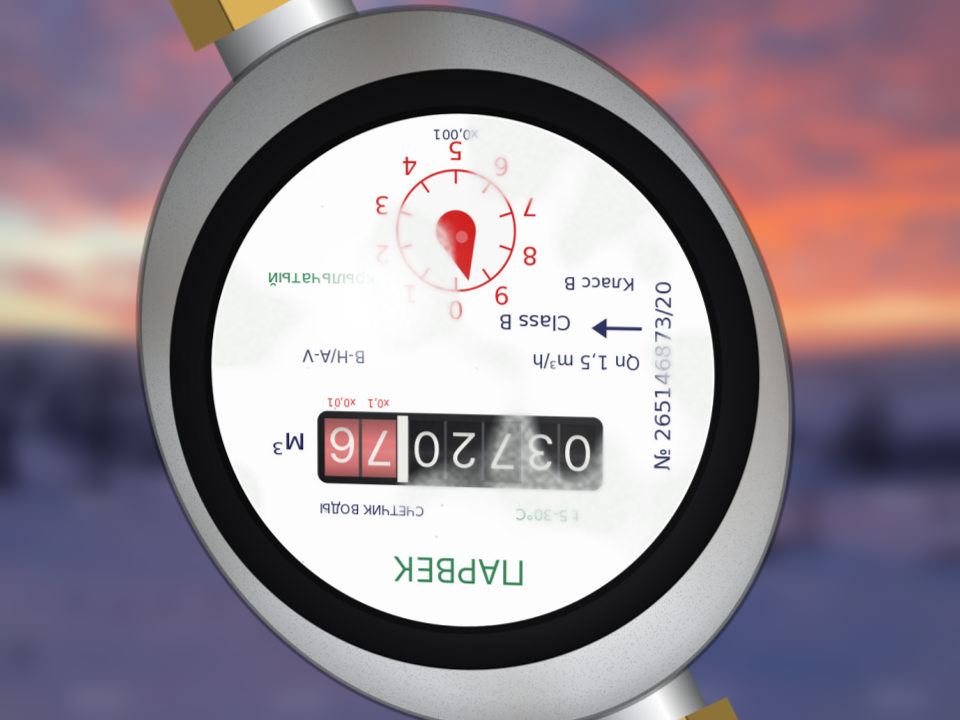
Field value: 3720.759,m³
